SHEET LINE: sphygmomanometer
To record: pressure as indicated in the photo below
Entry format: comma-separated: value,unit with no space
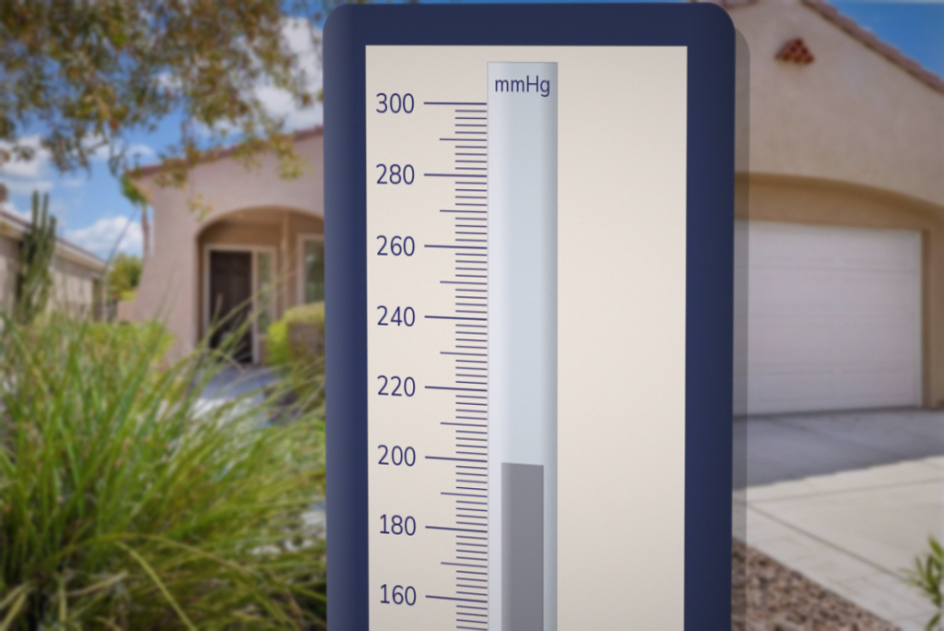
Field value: 200,mmHg
